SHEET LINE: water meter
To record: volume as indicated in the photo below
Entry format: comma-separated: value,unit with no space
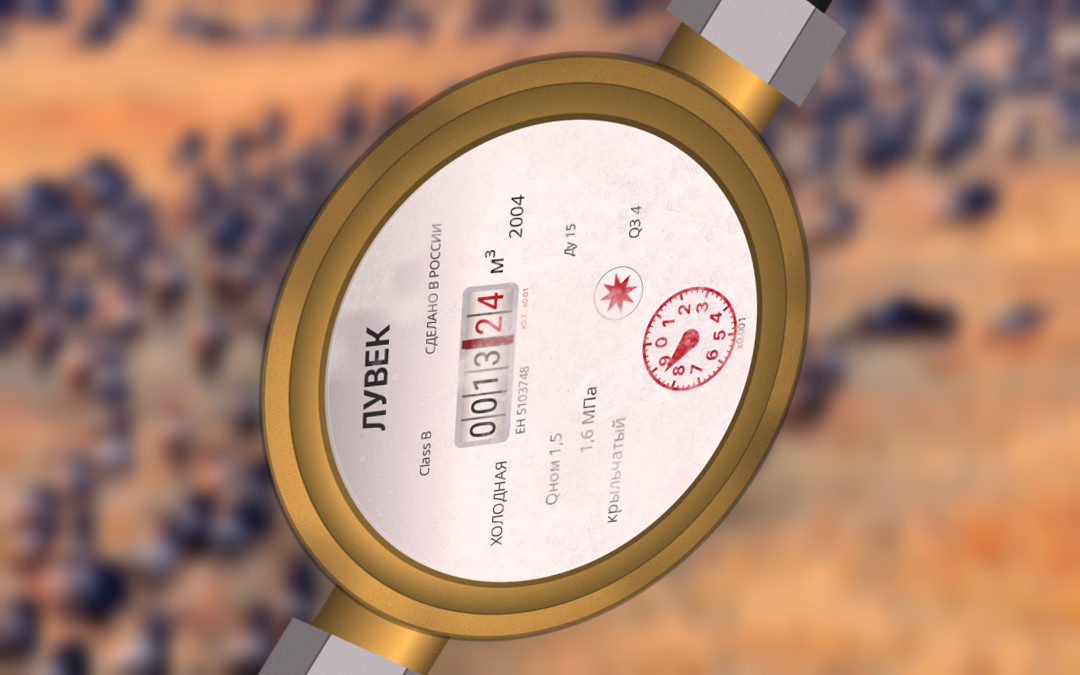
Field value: 13.248,m³
